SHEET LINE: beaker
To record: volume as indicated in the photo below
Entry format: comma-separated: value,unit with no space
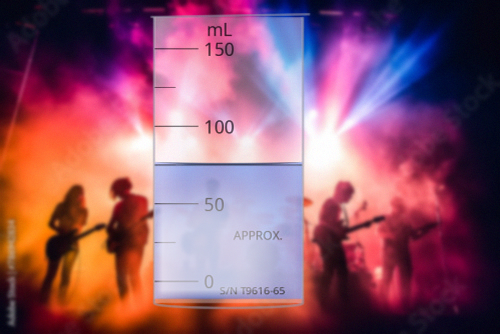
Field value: 75,mL
